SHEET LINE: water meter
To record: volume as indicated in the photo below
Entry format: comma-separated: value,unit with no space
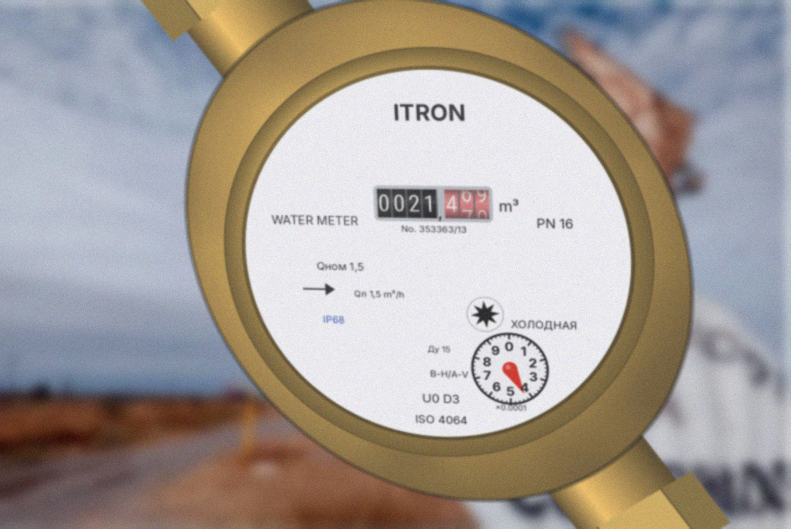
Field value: 21.4694,m³
